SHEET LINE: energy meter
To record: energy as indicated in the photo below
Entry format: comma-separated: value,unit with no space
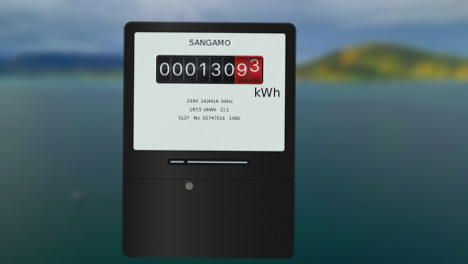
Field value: 130.93,kWh
